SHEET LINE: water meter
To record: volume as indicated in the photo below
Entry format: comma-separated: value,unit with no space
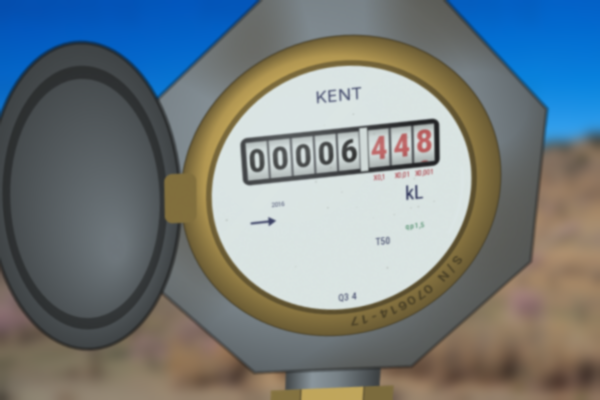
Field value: 6.448,kL
